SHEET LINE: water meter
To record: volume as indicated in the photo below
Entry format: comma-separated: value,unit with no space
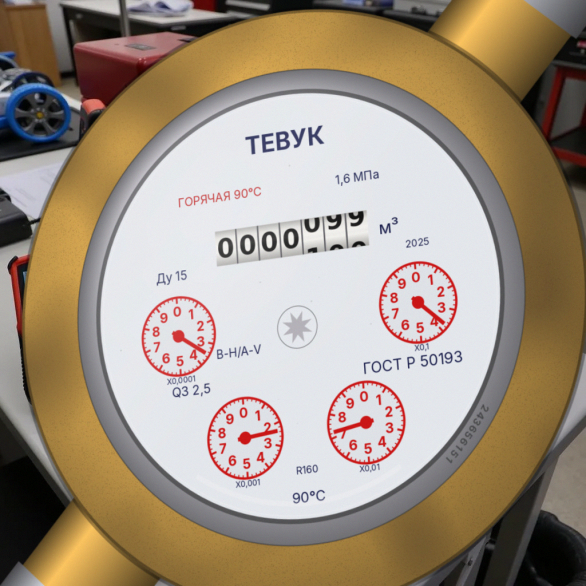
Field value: 99.3723,m³
